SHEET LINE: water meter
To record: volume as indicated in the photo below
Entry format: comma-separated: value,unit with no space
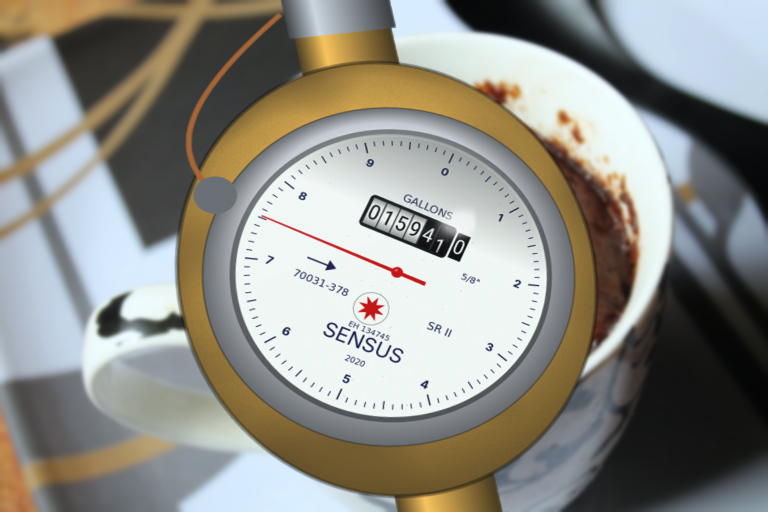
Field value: 159407.5,gal
